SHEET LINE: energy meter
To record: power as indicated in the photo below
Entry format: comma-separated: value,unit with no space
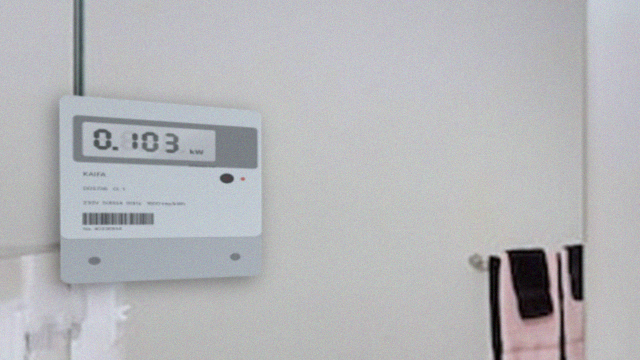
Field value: 0.103,kW
